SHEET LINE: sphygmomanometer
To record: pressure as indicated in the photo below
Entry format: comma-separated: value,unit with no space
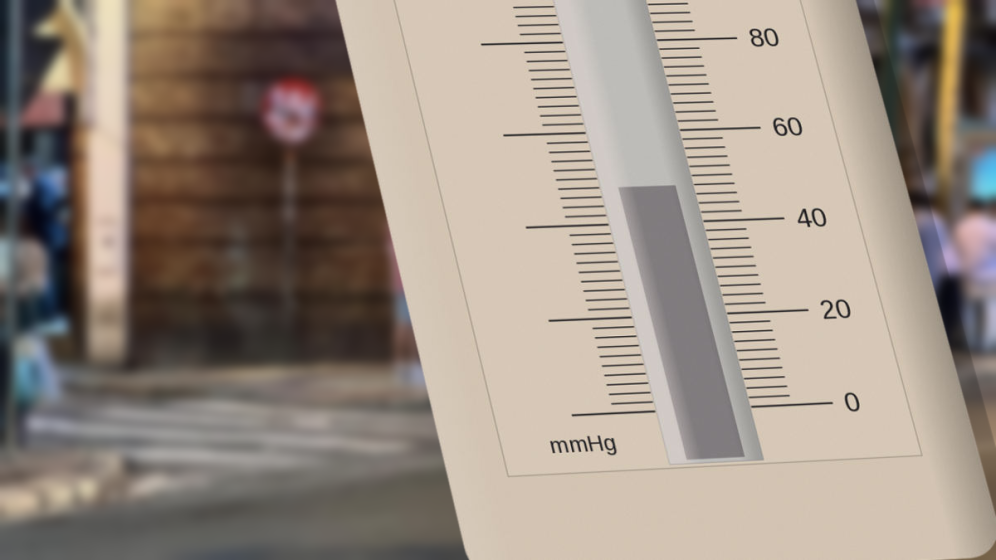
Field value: 48,mmHg
